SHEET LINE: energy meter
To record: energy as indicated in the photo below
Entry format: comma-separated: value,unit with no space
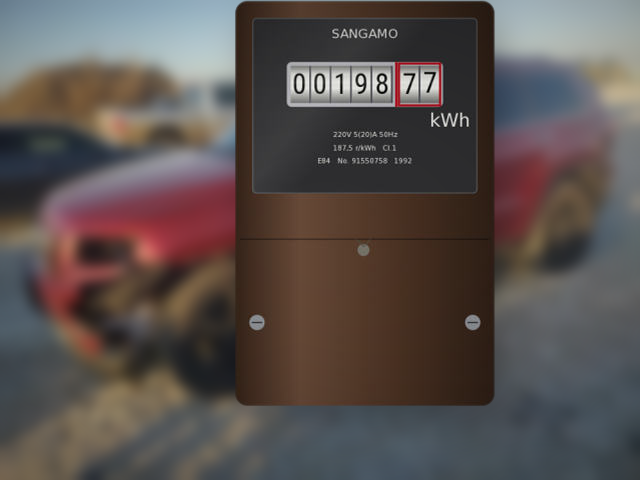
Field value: 198.77,kWh
